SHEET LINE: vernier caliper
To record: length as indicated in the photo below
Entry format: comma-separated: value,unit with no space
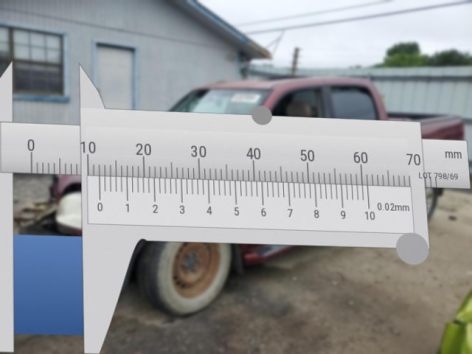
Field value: 12.0,mm
